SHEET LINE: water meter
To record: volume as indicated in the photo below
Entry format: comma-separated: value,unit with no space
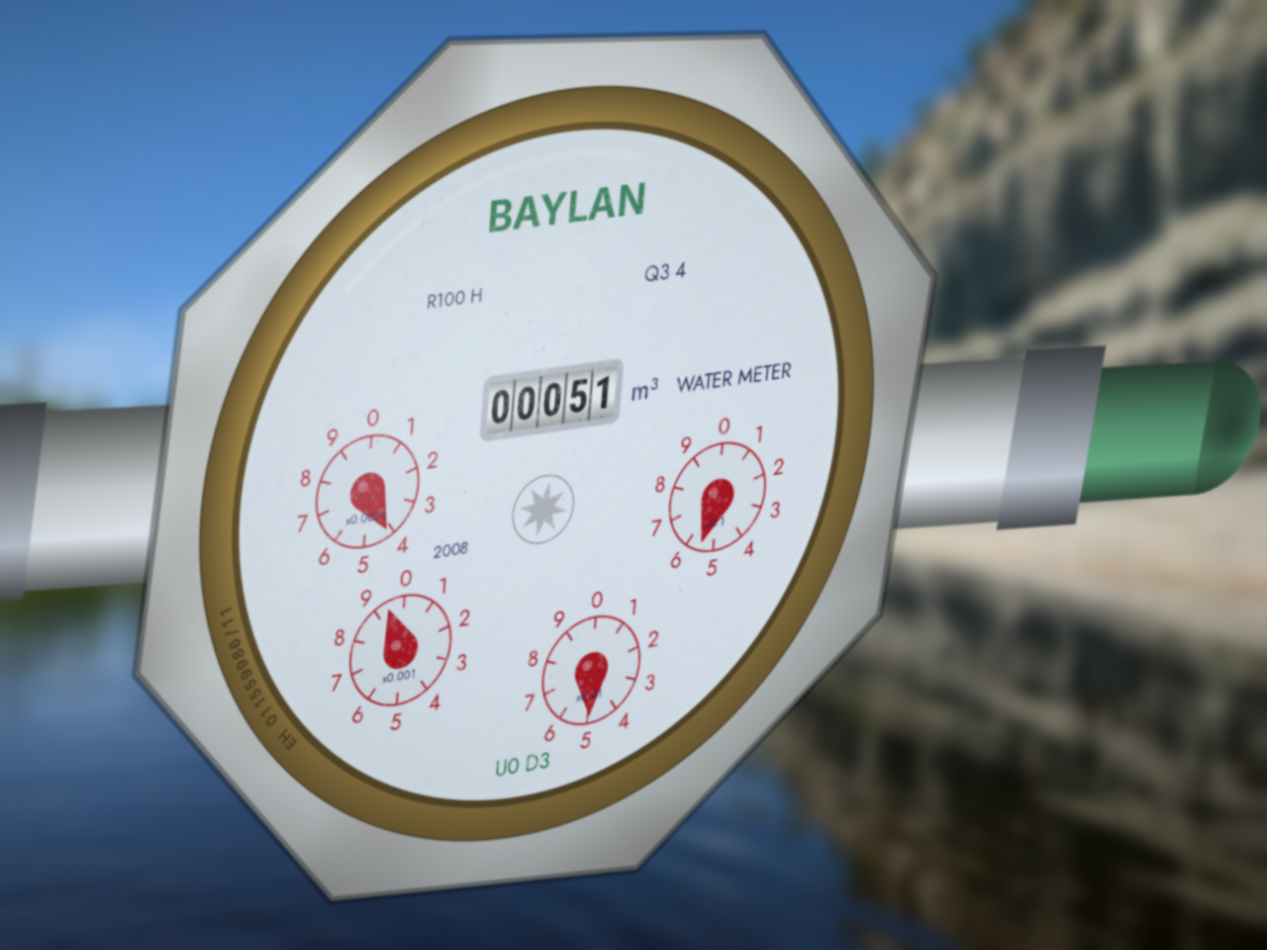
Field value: 51.5494,m³
